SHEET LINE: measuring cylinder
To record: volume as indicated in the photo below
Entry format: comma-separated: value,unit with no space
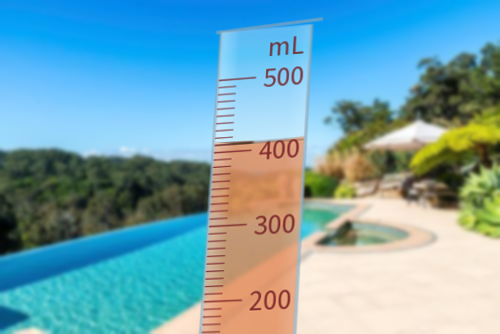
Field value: 410,mL
